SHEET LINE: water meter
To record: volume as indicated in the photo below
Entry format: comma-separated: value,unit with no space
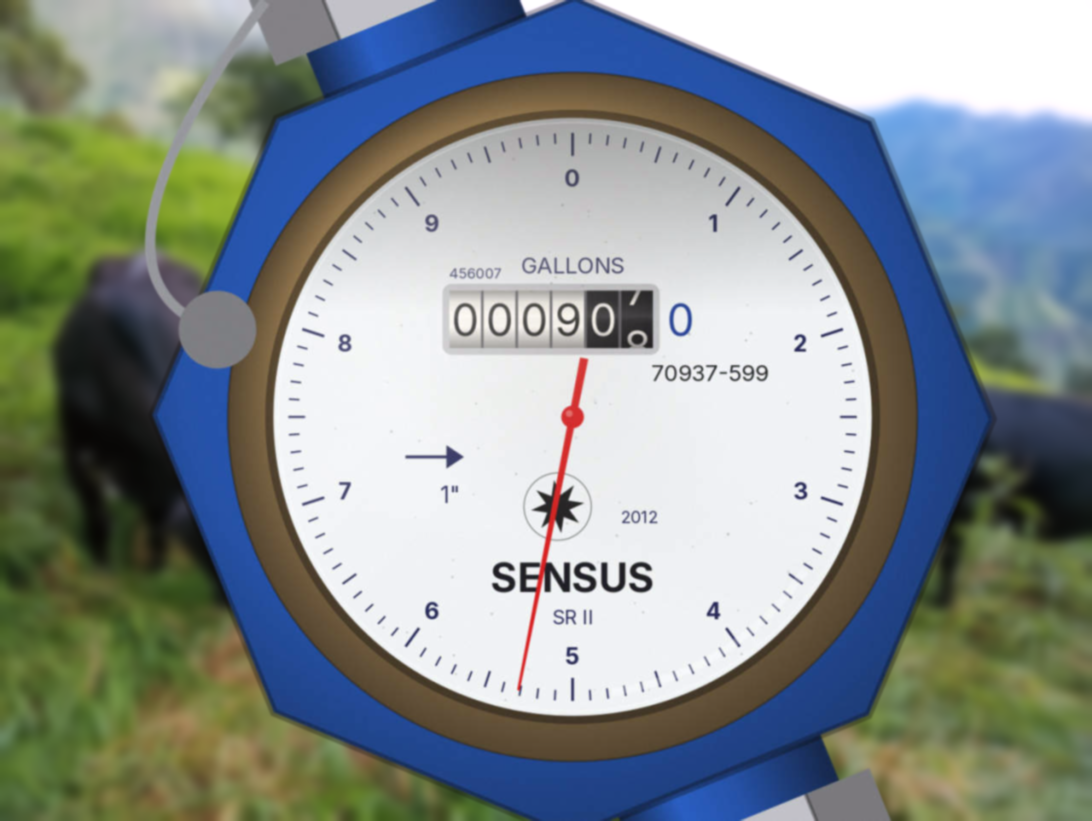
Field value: 9075.3,gal
